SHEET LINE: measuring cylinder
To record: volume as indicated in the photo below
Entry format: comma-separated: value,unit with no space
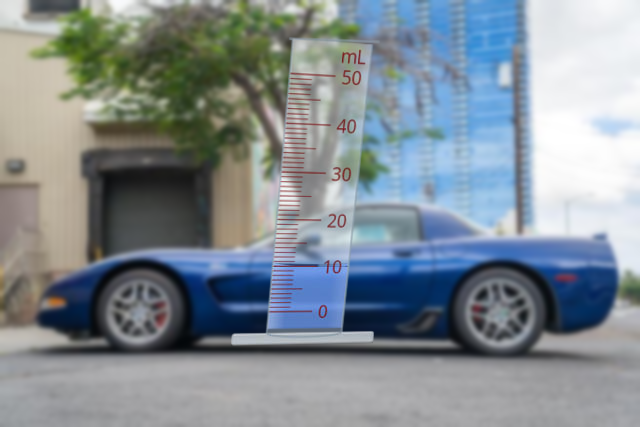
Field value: 10,mL
